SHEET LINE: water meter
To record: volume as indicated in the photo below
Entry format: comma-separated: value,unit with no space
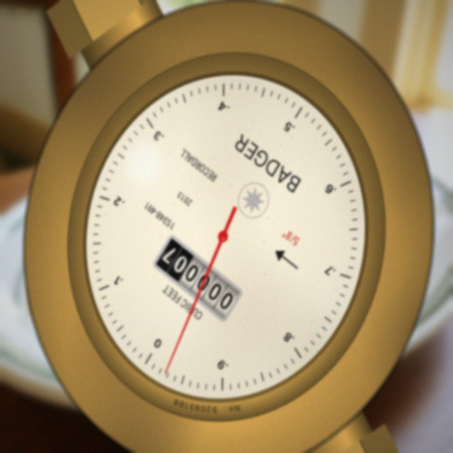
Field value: 6.97,ft³
